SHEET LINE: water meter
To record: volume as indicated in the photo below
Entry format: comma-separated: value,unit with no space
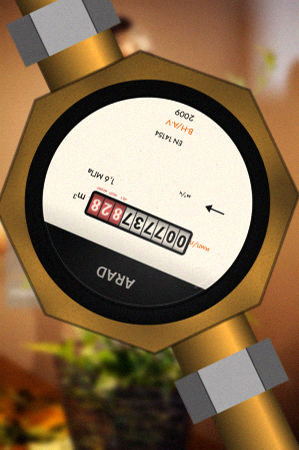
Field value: 7737.828,m³
